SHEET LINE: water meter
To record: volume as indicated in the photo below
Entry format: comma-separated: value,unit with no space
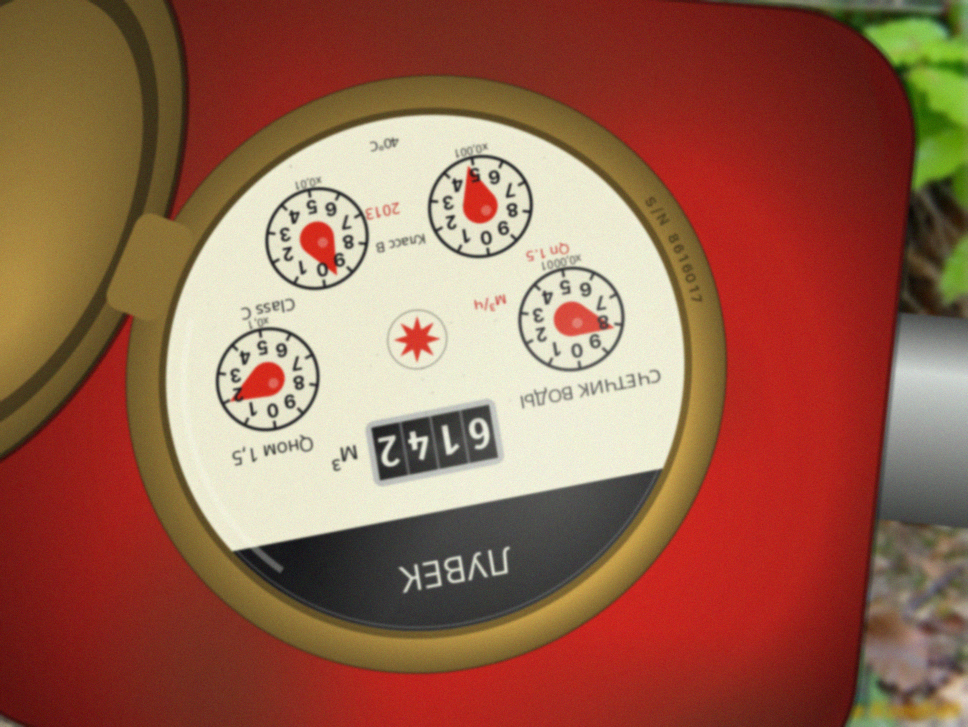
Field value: 6142.1948,m³
